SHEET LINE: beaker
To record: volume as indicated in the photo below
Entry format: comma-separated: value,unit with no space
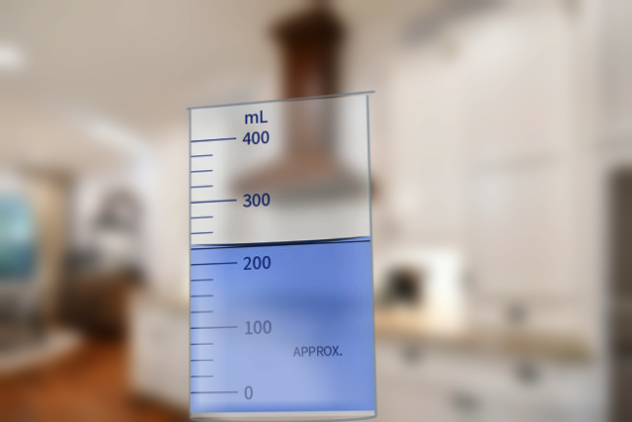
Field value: 225,mL
